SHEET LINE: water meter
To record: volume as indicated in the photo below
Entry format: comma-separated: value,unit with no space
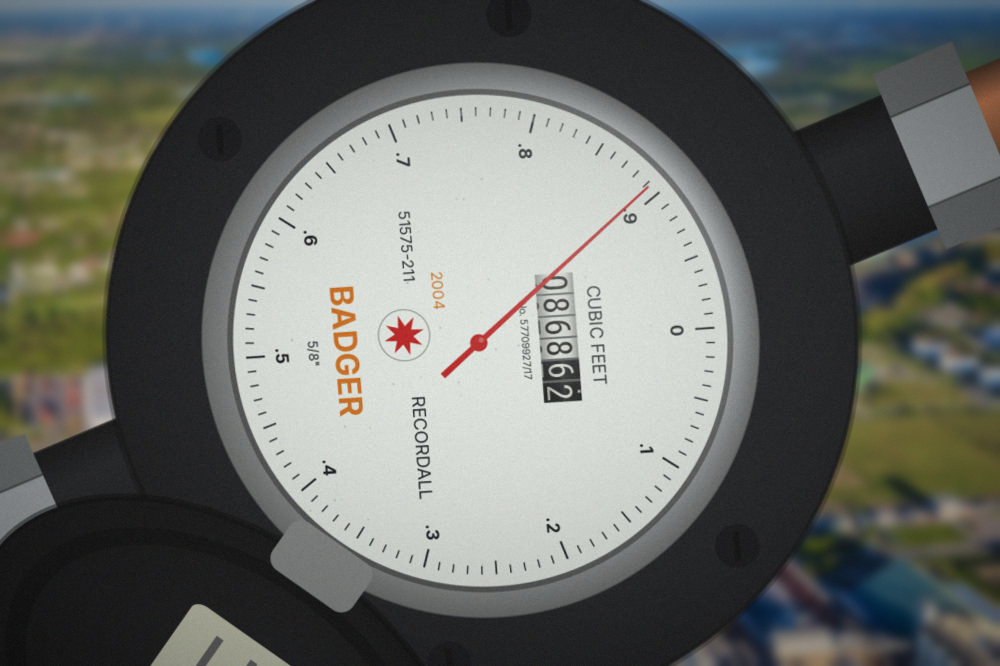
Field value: 86861.89,ft³
